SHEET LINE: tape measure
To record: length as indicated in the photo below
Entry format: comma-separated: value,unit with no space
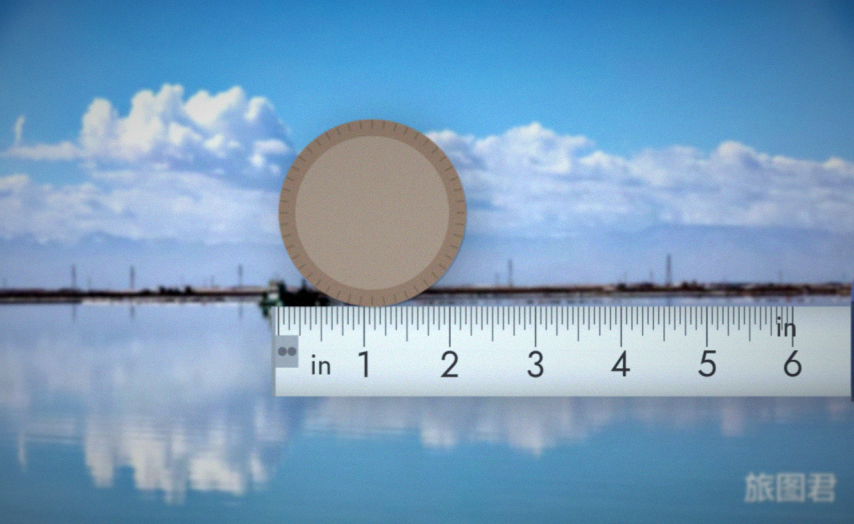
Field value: 2.1875,in
